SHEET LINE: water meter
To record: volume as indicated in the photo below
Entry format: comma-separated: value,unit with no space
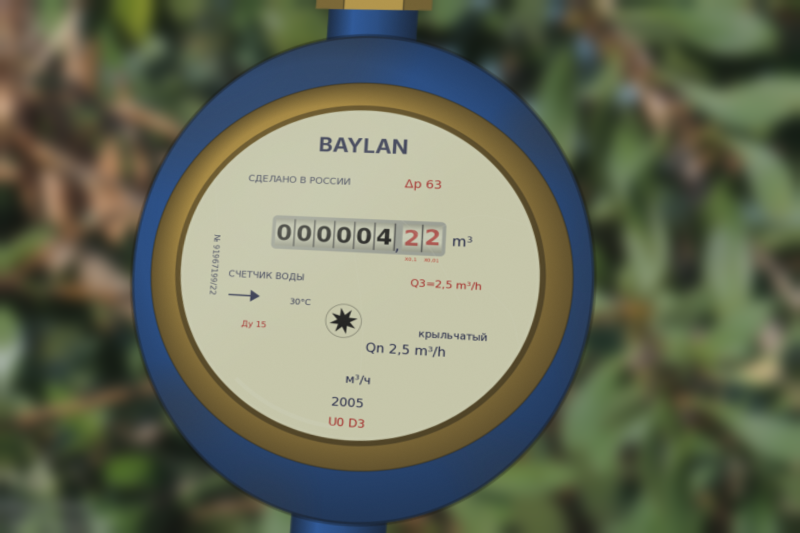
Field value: 4.22,m³
